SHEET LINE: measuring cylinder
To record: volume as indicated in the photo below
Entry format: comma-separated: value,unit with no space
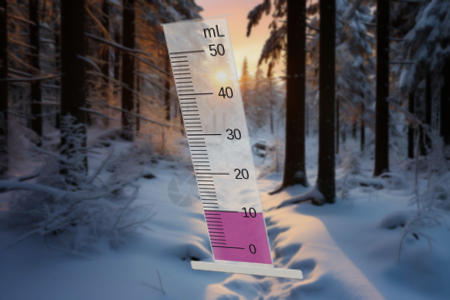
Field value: 10,mL
